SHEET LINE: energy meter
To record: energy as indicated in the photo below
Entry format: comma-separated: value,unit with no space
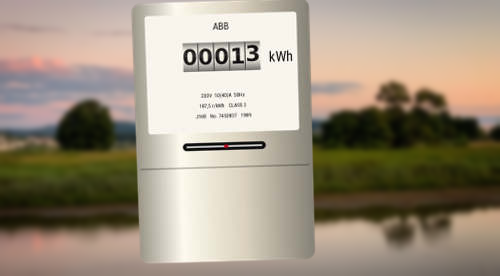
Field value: 13,kWh
